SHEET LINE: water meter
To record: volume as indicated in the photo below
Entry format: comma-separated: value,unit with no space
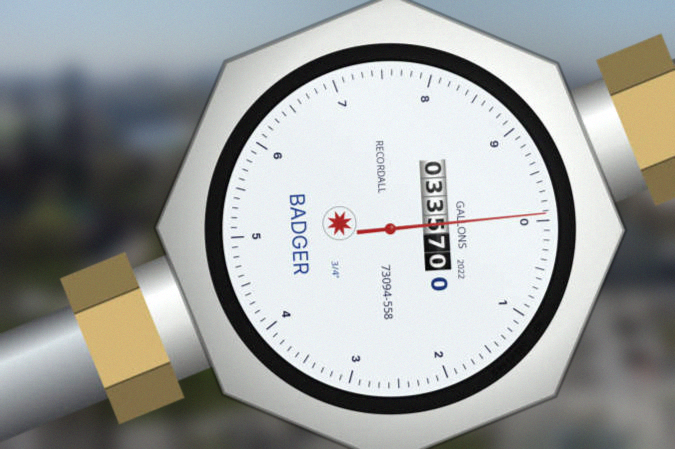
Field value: 335699.9,gal
